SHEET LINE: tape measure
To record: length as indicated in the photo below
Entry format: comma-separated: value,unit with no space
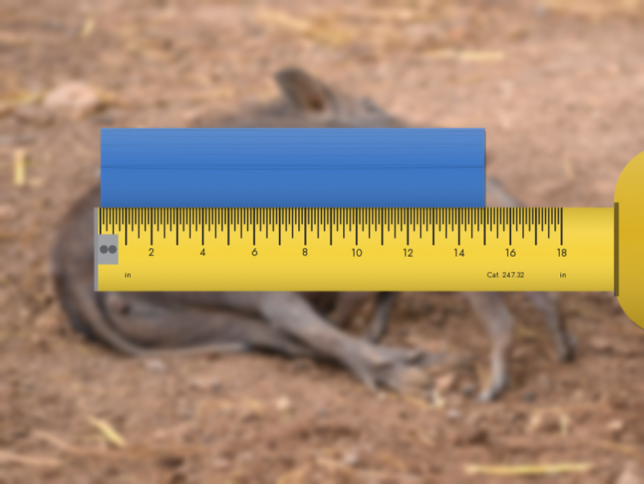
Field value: 15,in
